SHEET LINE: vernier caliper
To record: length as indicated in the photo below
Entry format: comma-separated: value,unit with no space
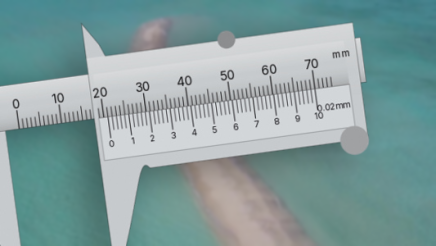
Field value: 21.0,mm
